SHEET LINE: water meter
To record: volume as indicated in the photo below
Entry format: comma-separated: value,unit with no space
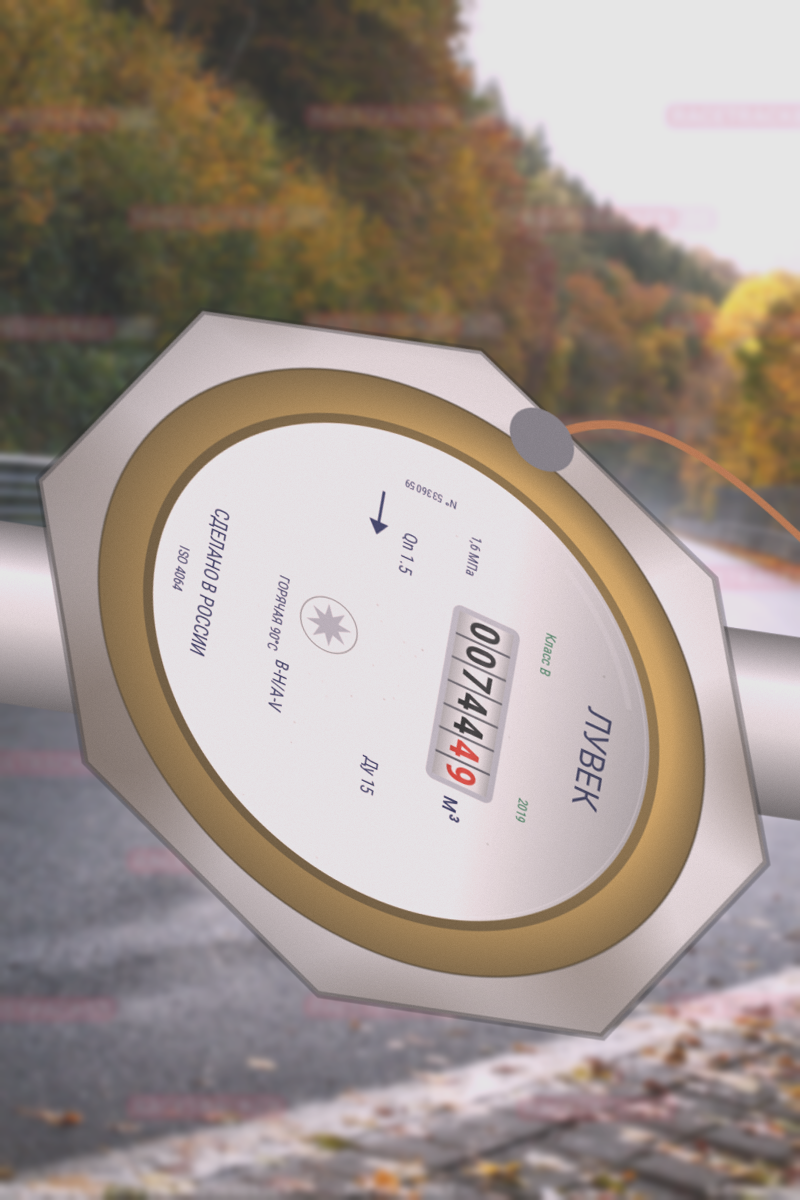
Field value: 744.49,m³
